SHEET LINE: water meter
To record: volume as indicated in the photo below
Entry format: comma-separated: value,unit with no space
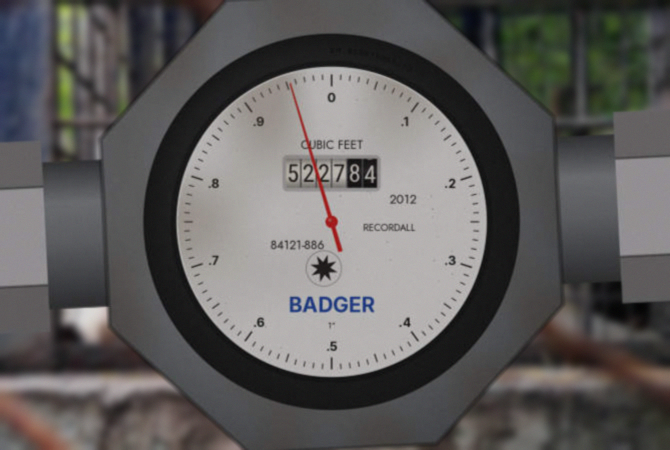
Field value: 522783.95,ft³
